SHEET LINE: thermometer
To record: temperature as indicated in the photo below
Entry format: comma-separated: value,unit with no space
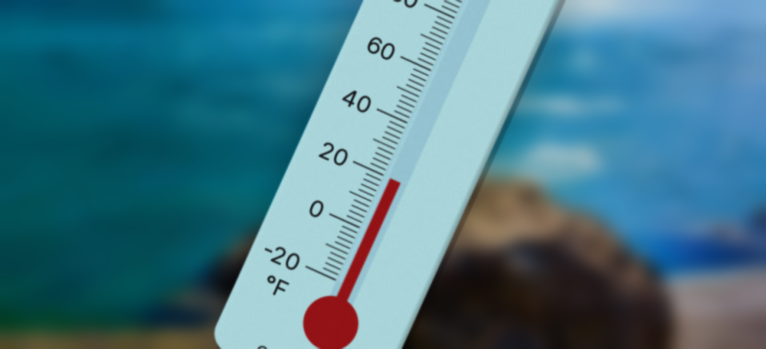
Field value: 20,°F
